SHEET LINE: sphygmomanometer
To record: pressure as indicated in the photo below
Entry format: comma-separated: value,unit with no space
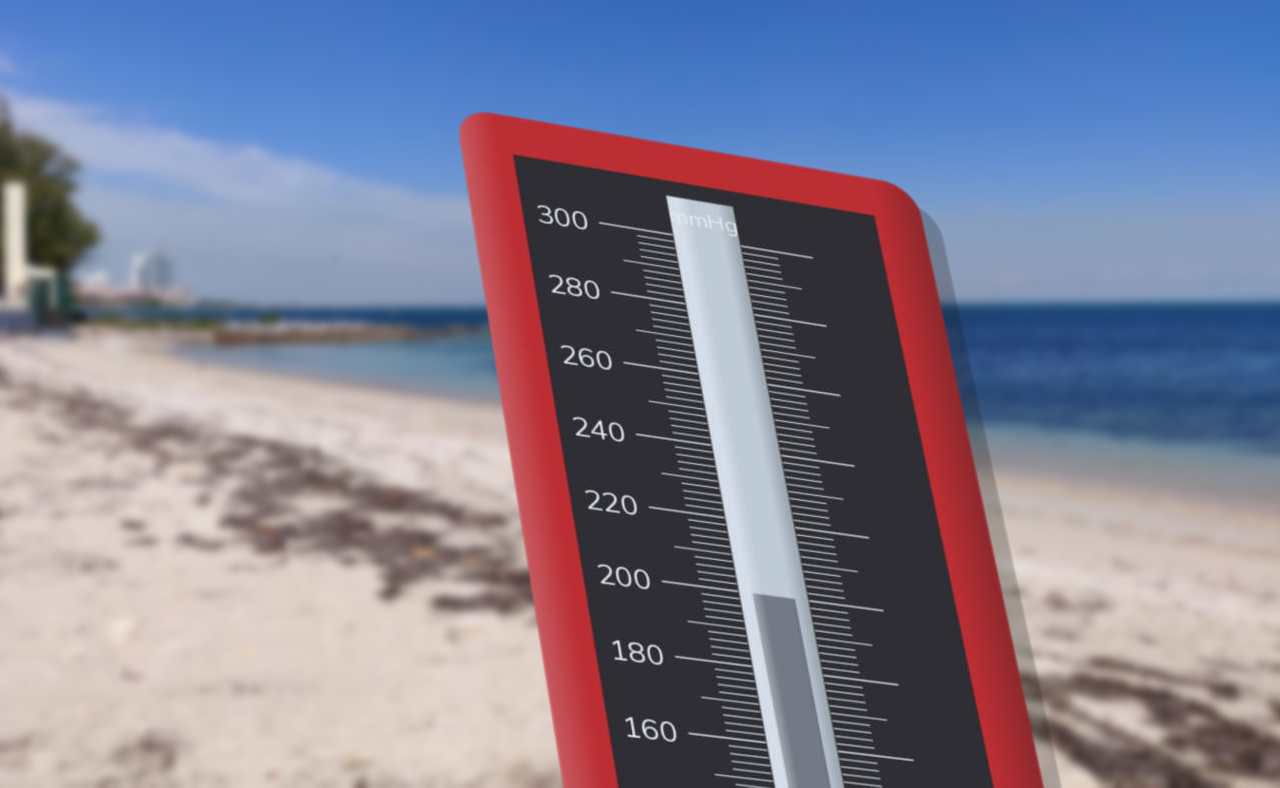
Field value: 200,mmHg
